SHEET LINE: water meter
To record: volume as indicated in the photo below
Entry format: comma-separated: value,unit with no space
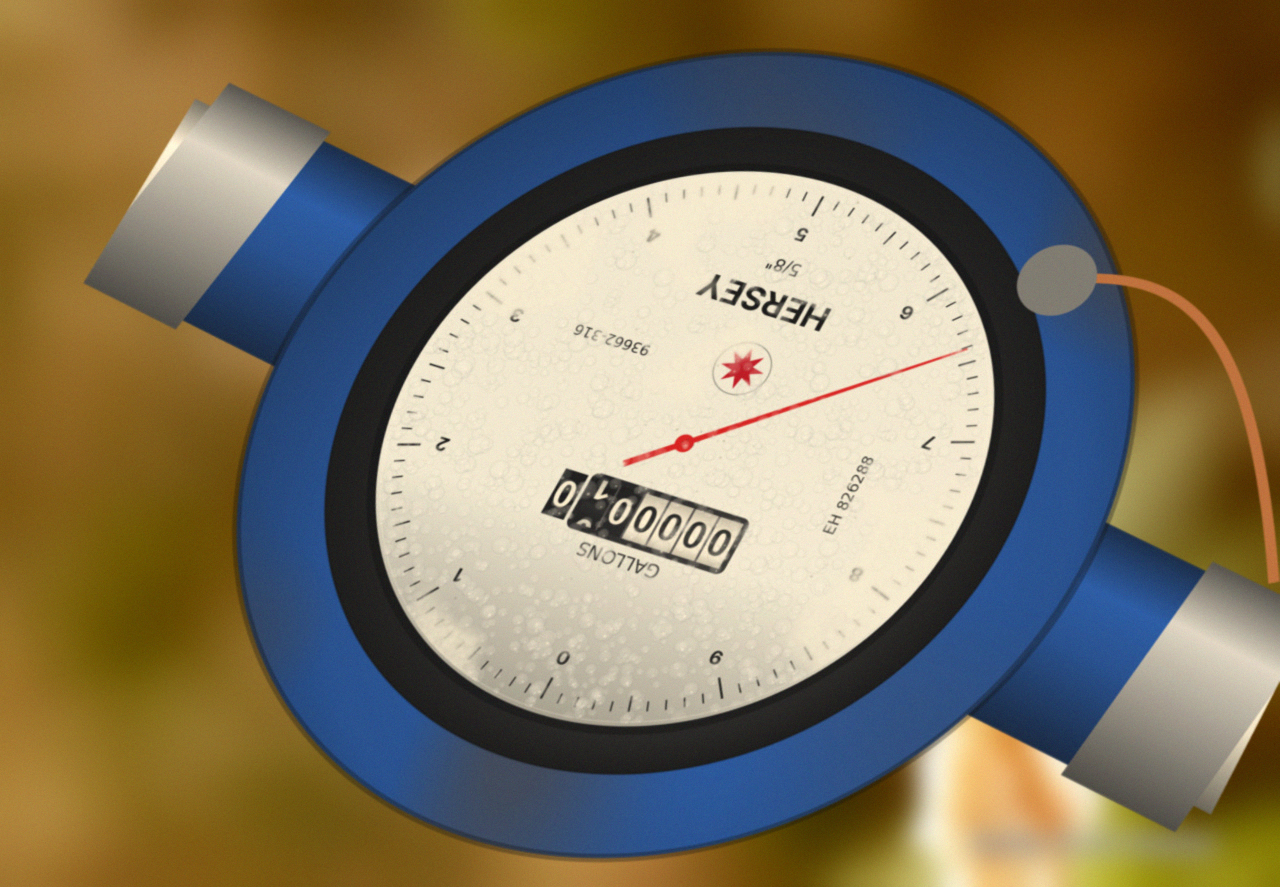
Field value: 6.4,gal
